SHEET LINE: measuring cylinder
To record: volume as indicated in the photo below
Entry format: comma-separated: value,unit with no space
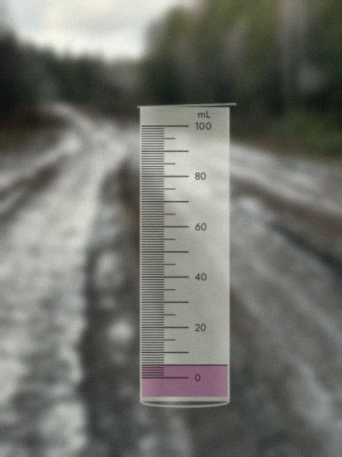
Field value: 5,mL
